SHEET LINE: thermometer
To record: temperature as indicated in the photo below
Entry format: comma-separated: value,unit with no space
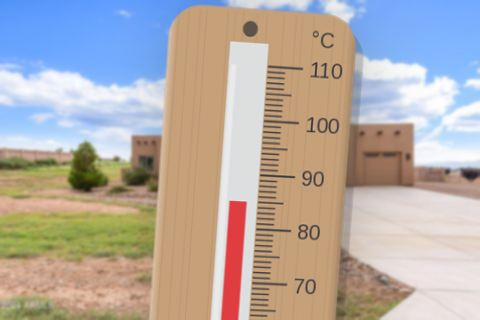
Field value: 85,°C
